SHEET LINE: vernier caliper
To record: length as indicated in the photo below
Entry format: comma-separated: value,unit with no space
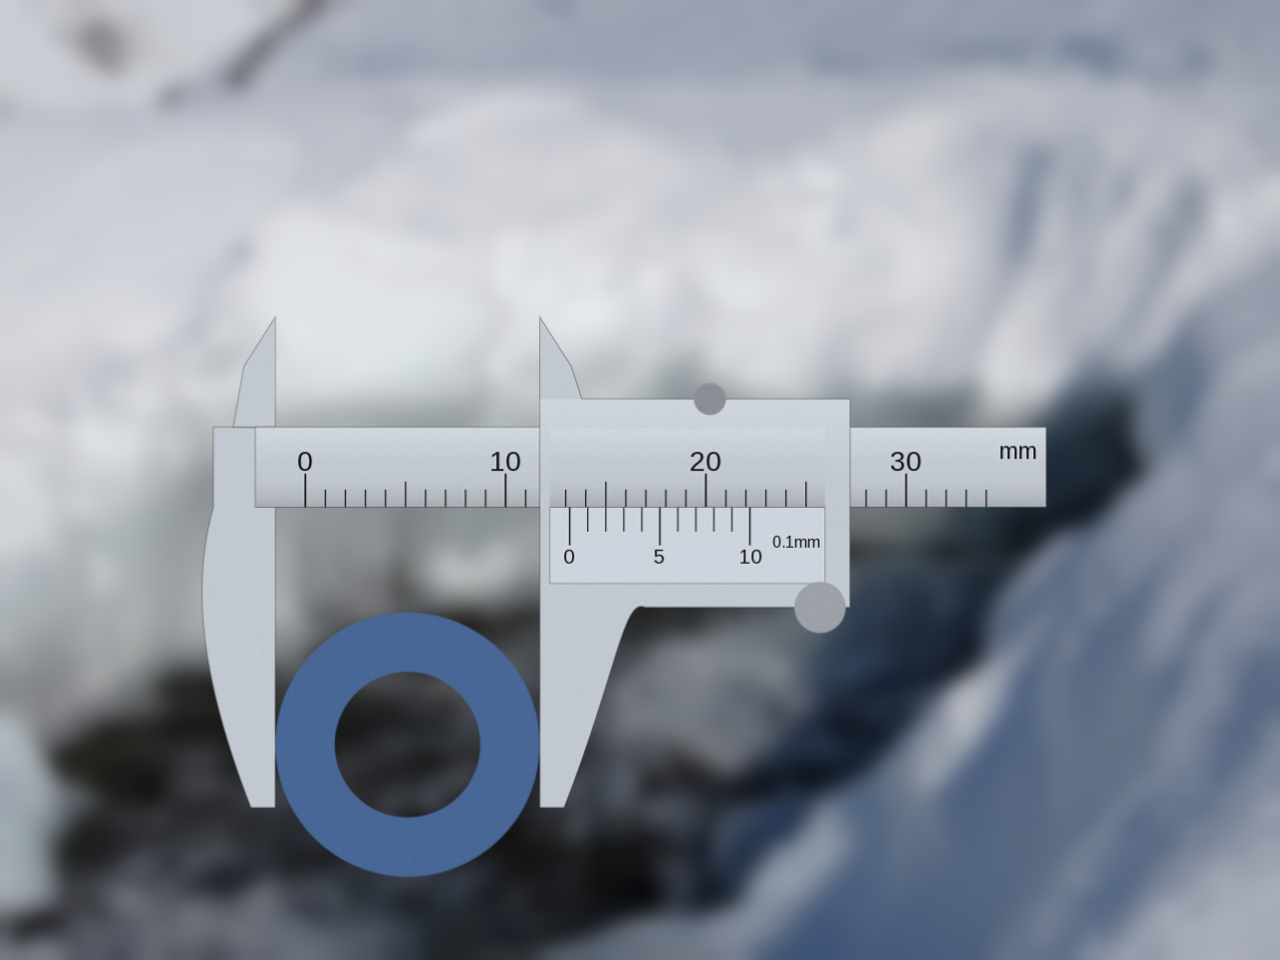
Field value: 13.2,mm
